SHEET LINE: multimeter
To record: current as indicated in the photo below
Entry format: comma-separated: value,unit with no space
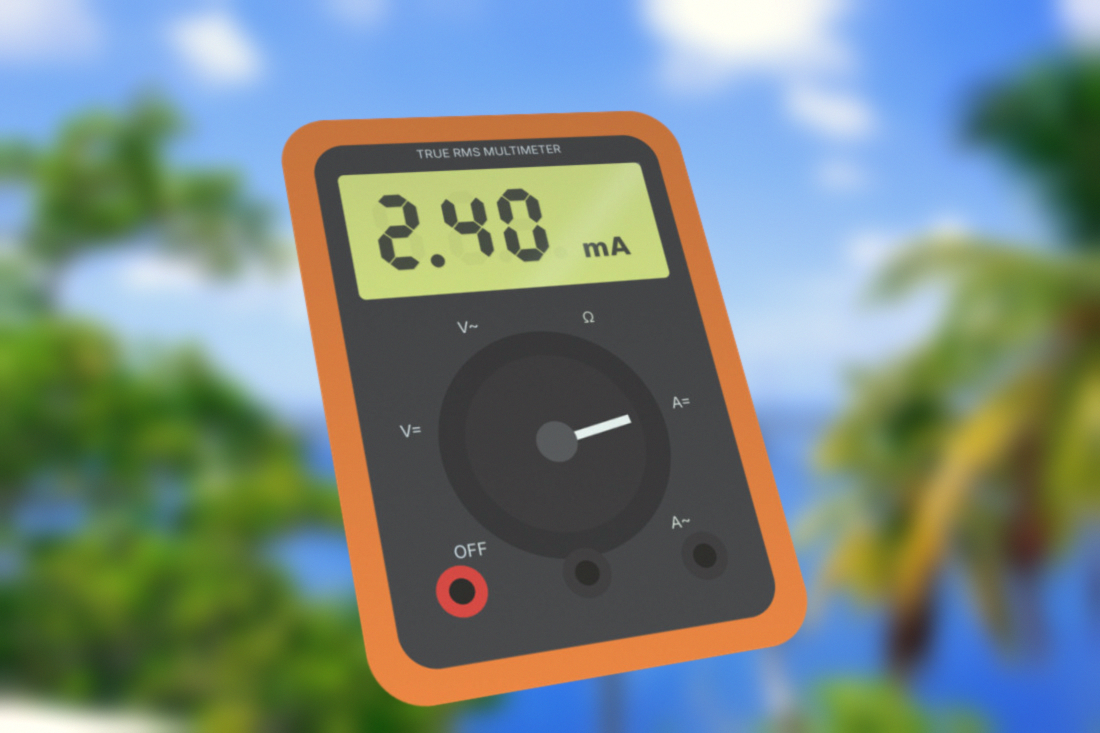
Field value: 2.40,mA
